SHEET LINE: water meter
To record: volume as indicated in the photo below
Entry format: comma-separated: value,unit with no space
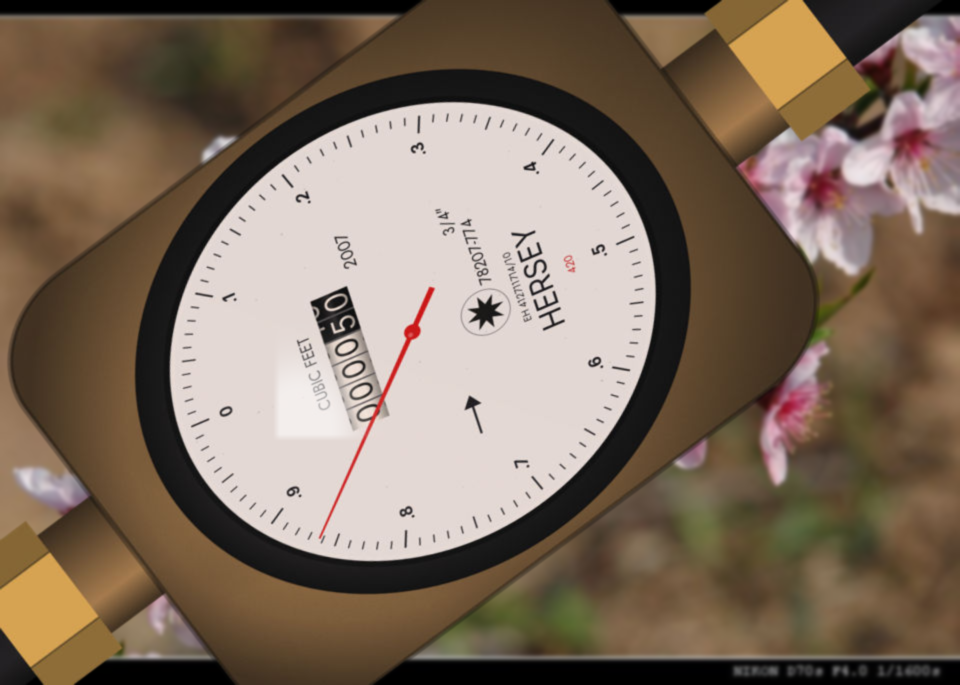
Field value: 49.86,ft³
